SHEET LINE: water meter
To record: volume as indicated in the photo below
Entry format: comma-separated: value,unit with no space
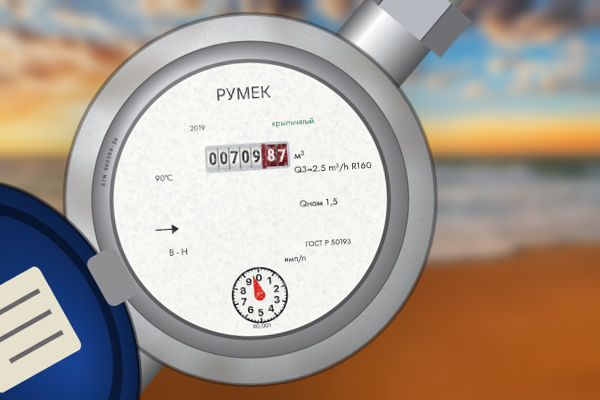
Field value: 709.869,m³
